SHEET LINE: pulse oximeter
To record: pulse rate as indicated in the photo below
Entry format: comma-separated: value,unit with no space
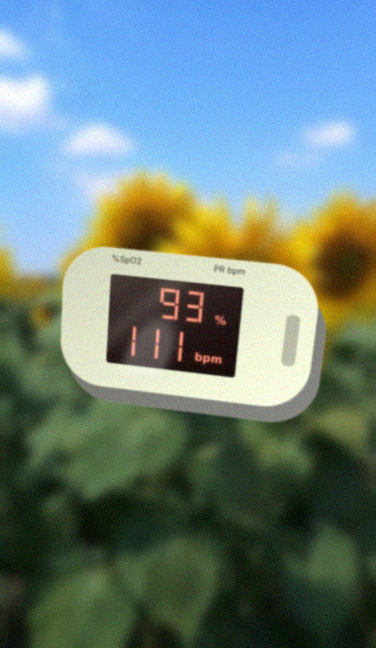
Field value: 111,bpm
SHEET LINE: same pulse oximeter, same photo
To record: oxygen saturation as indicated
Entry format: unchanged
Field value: 93,%
